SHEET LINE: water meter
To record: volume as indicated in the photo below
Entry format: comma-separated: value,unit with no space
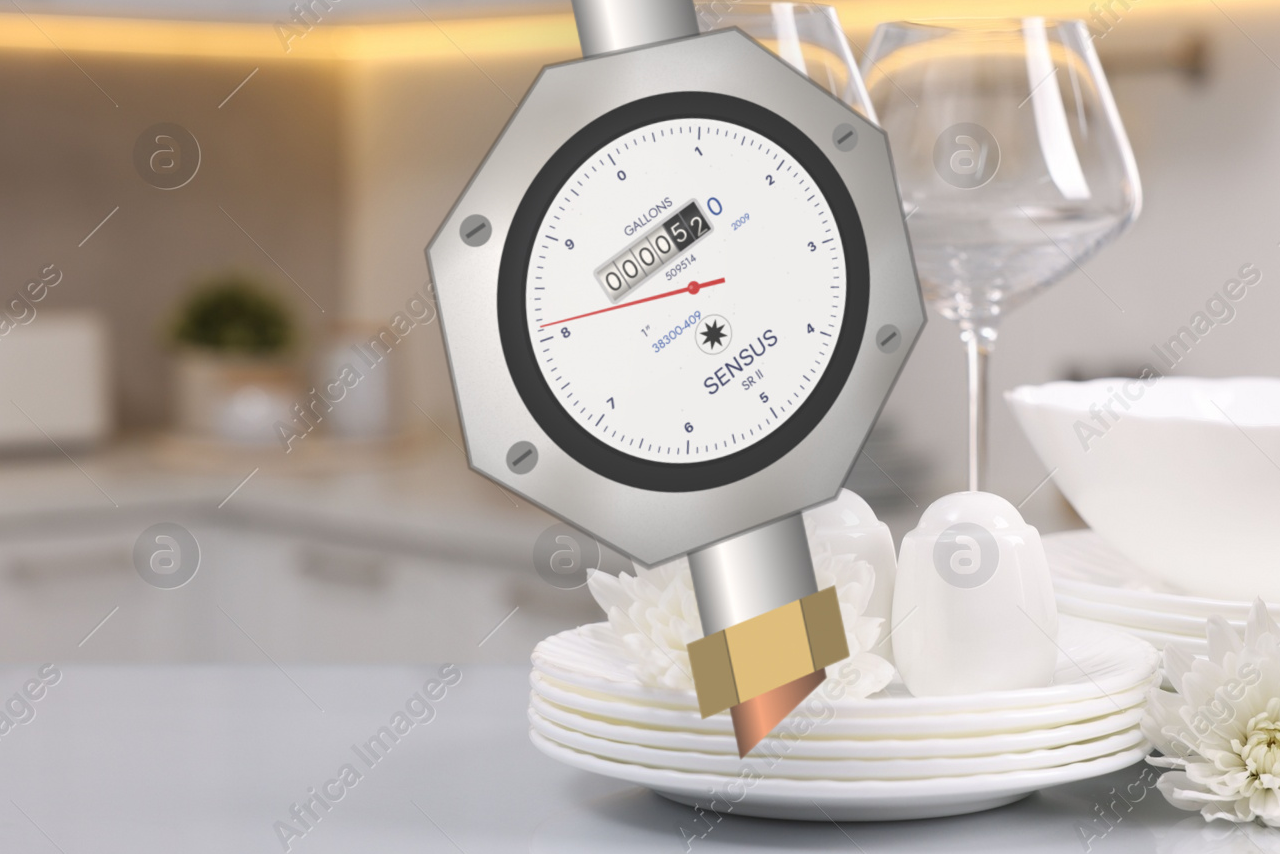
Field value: 518.1,gal
